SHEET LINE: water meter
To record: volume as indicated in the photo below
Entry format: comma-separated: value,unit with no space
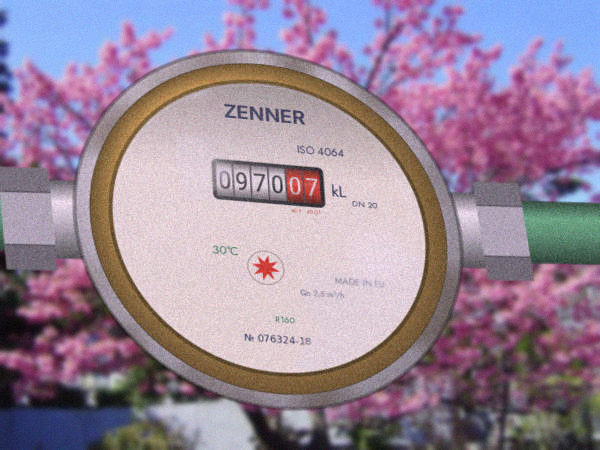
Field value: 970.07,kL
